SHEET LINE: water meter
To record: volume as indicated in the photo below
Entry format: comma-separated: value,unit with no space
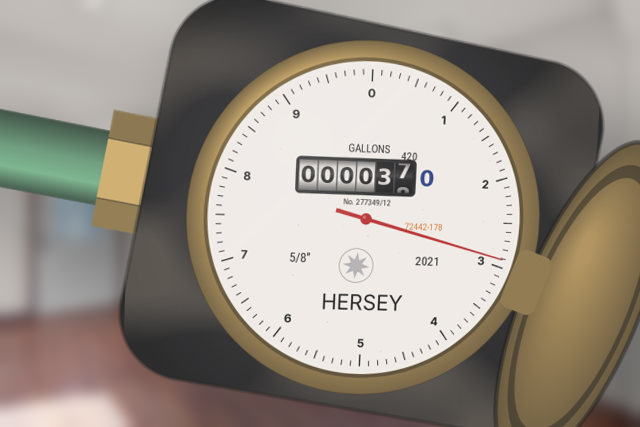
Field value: 372.9,gal
